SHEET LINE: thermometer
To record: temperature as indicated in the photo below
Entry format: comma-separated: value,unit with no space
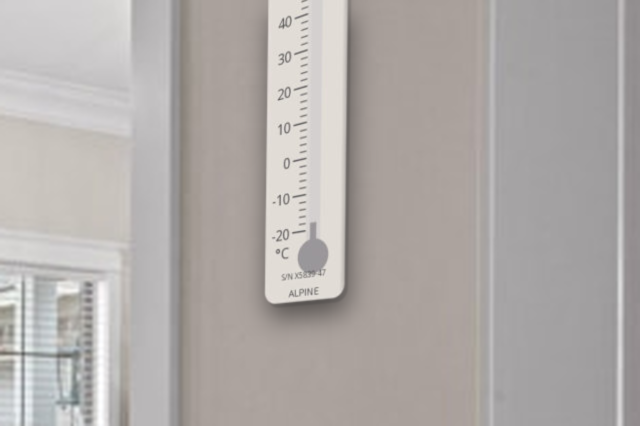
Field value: -18,°C
